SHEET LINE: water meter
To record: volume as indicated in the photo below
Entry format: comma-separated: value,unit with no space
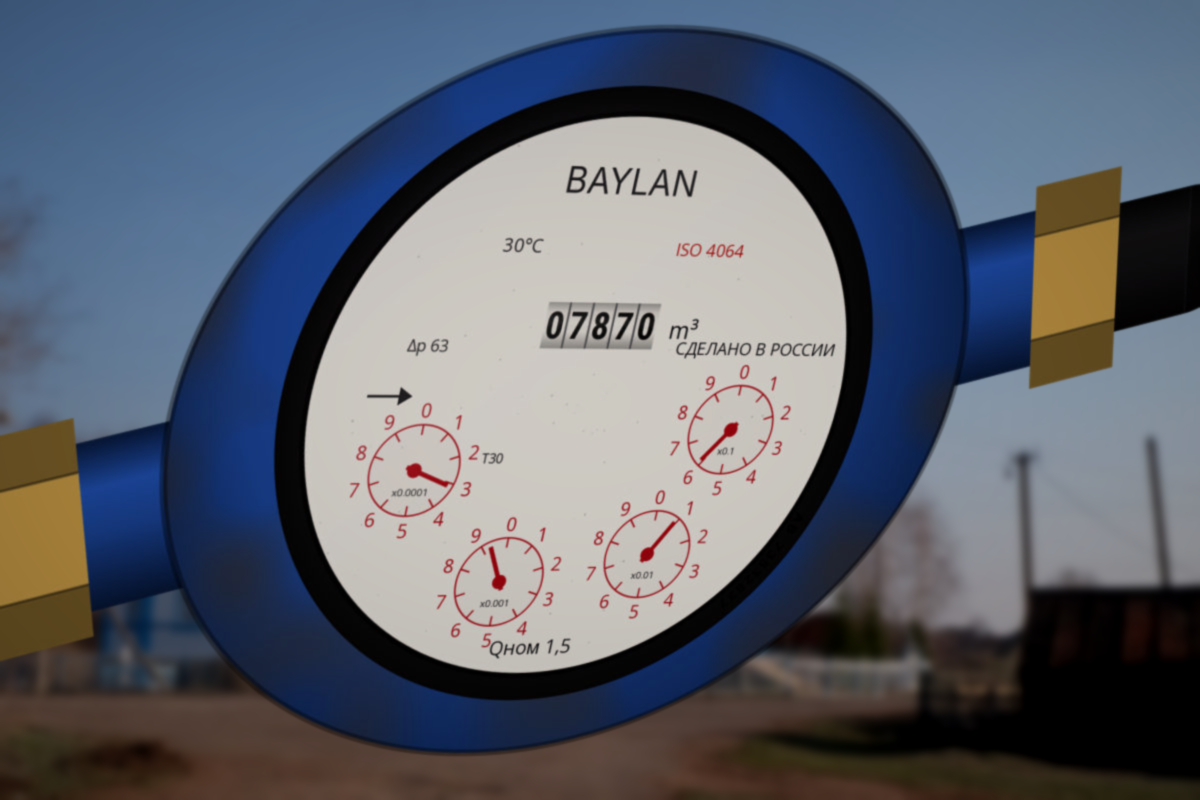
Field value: 7870.6093,m³
